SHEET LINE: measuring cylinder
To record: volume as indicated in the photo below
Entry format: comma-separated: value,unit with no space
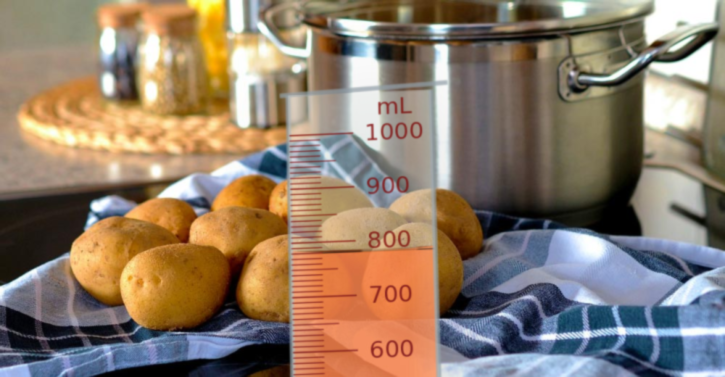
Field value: 780,mL
